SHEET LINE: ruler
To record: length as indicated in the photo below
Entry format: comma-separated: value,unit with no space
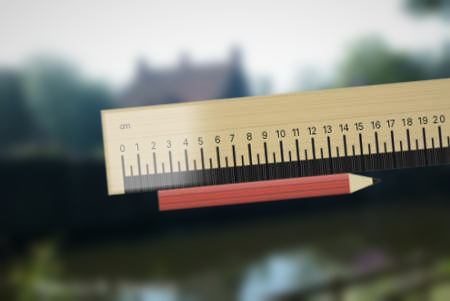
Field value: 14,cm
